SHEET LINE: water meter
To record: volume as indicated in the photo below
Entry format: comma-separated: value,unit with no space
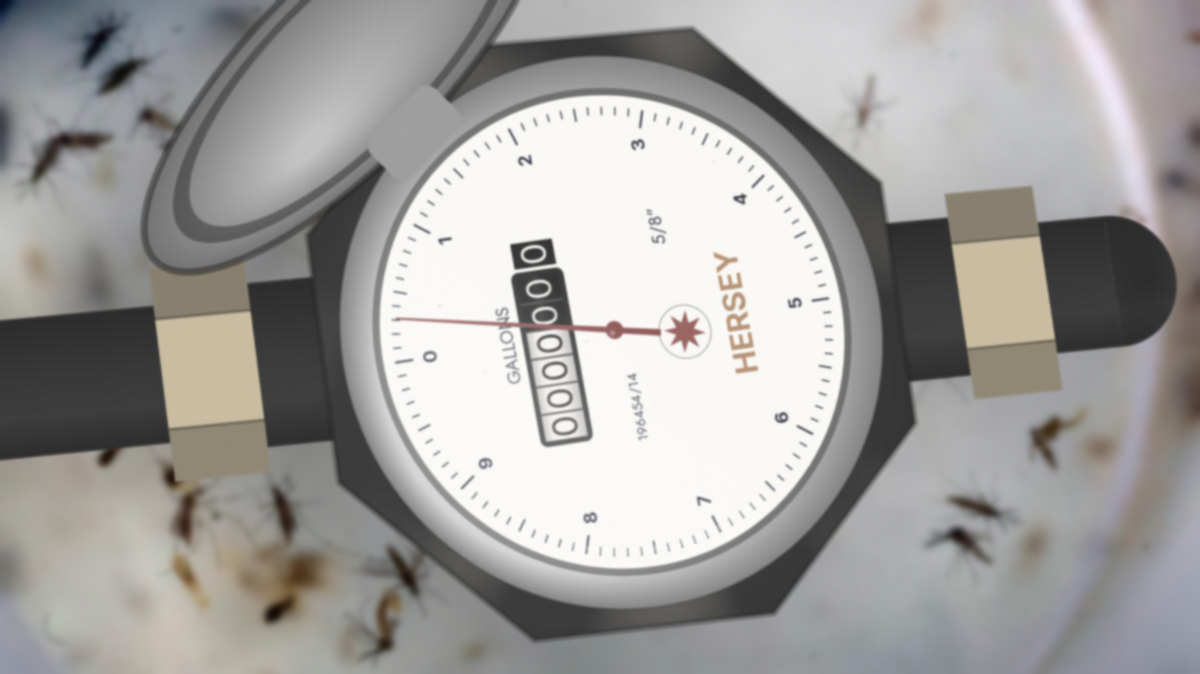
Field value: 0.3,gal
